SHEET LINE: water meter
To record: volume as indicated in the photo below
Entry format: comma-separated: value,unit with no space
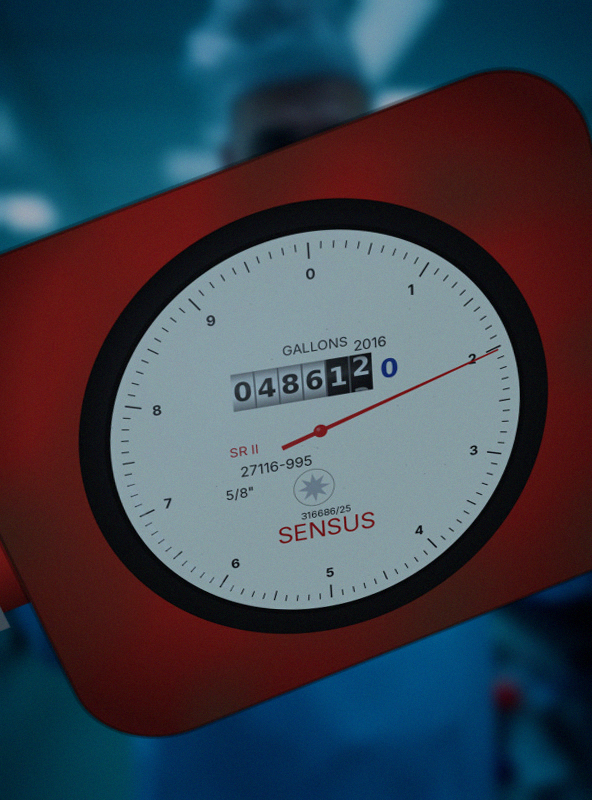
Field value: 486122.0,gal
